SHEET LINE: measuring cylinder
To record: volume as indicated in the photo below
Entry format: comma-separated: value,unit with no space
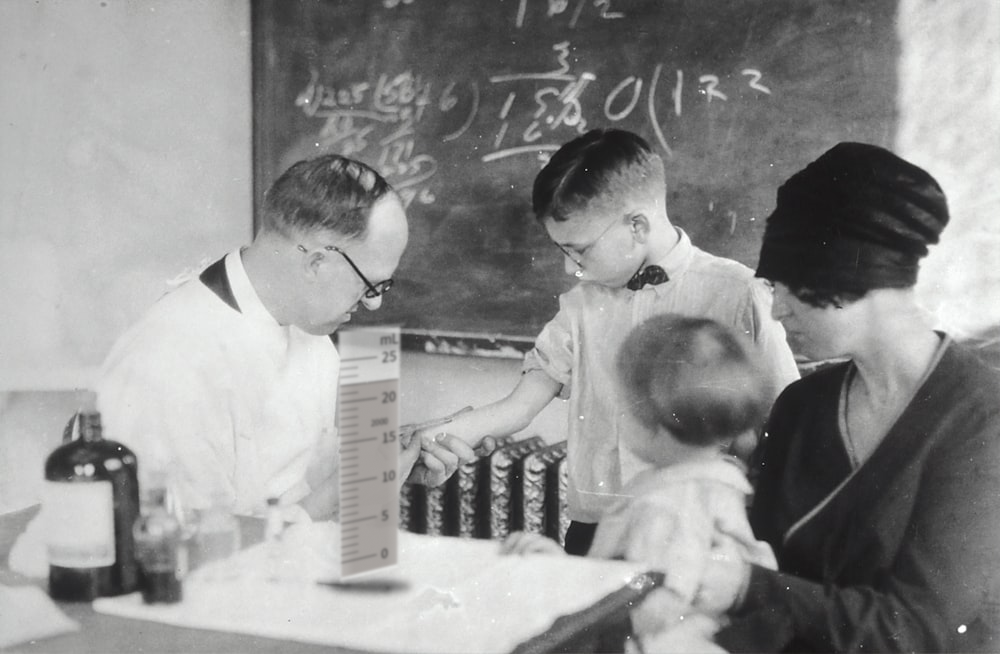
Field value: 22,mL
